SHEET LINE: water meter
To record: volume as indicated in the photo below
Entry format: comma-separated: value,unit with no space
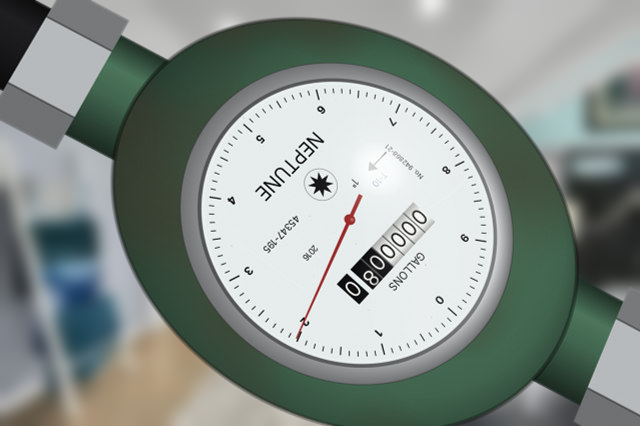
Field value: 82.0,gal
